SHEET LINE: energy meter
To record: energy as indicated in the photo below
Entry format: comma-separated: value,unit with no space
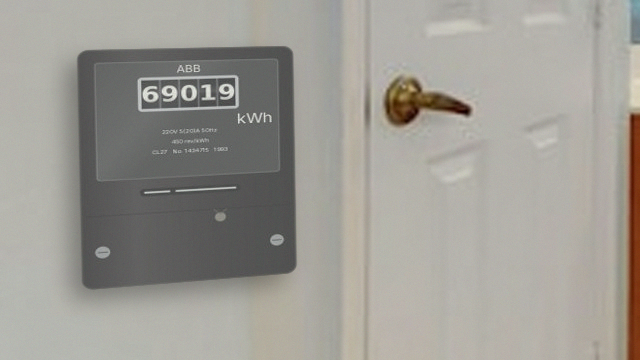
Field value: 69019,kWh
